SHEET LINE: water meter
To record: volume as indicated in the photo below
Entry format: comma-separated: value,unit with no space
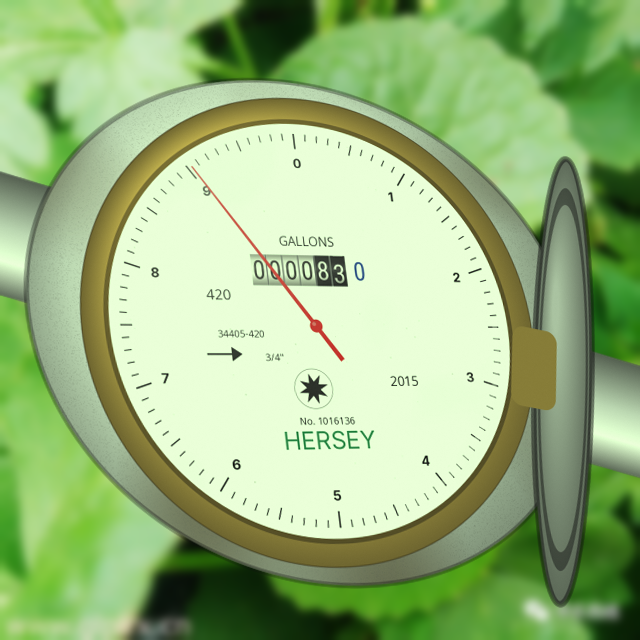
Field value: 829.0,gal
